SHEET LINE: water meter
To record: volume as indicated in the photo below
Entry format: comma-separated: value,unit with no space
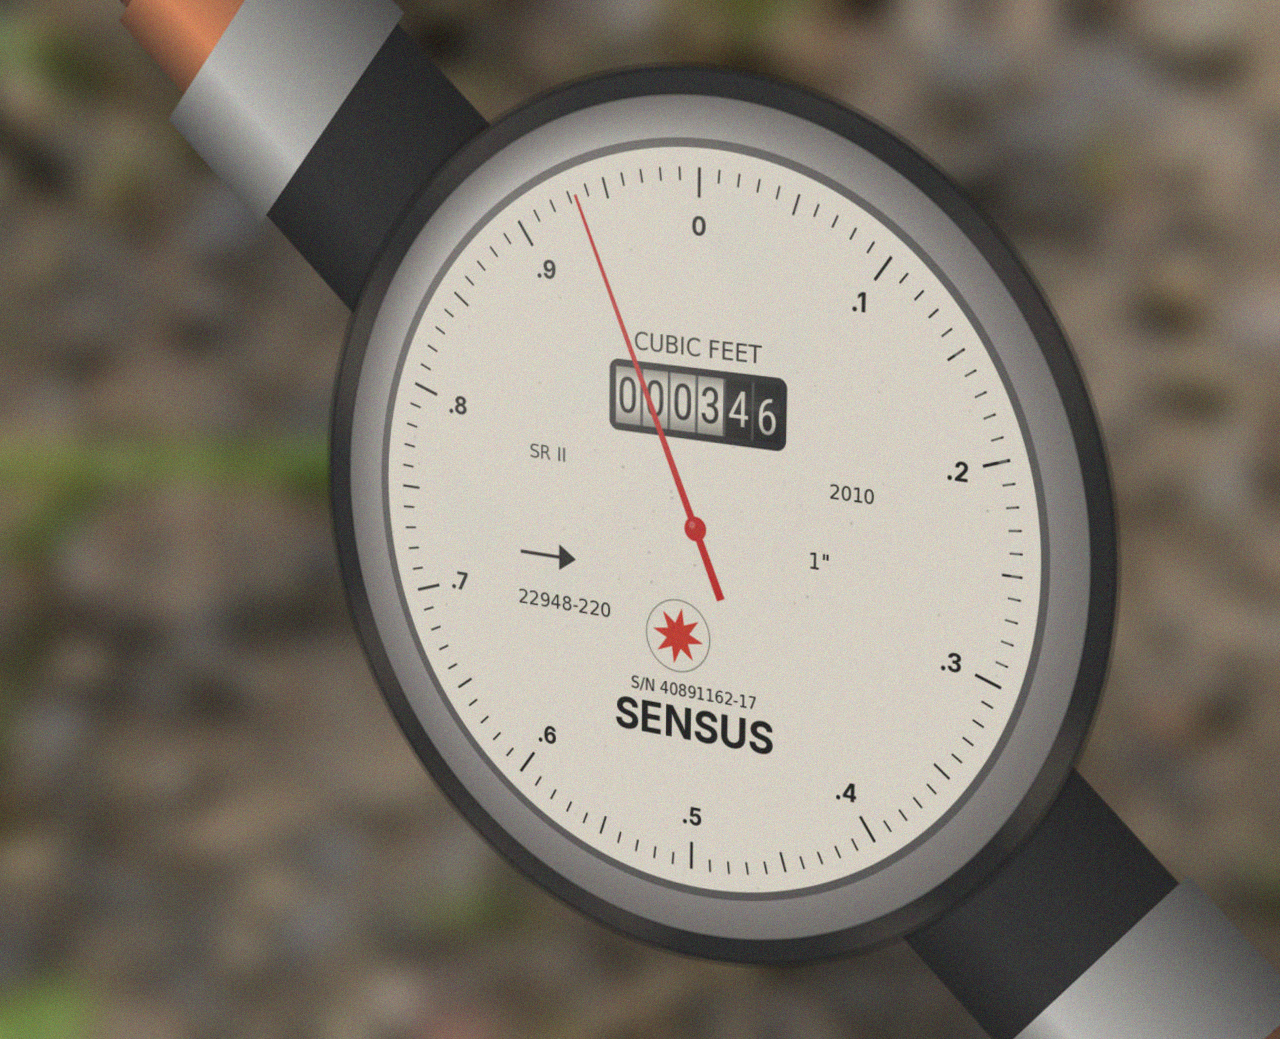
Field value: 345.93,ft³
